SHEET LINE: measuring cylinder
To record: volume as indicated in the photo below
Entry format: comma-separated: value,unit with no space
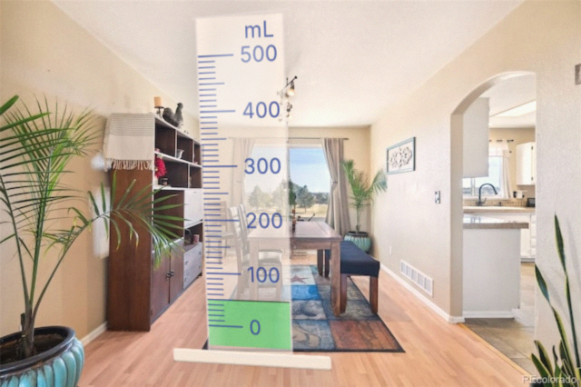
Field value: 50,mL
